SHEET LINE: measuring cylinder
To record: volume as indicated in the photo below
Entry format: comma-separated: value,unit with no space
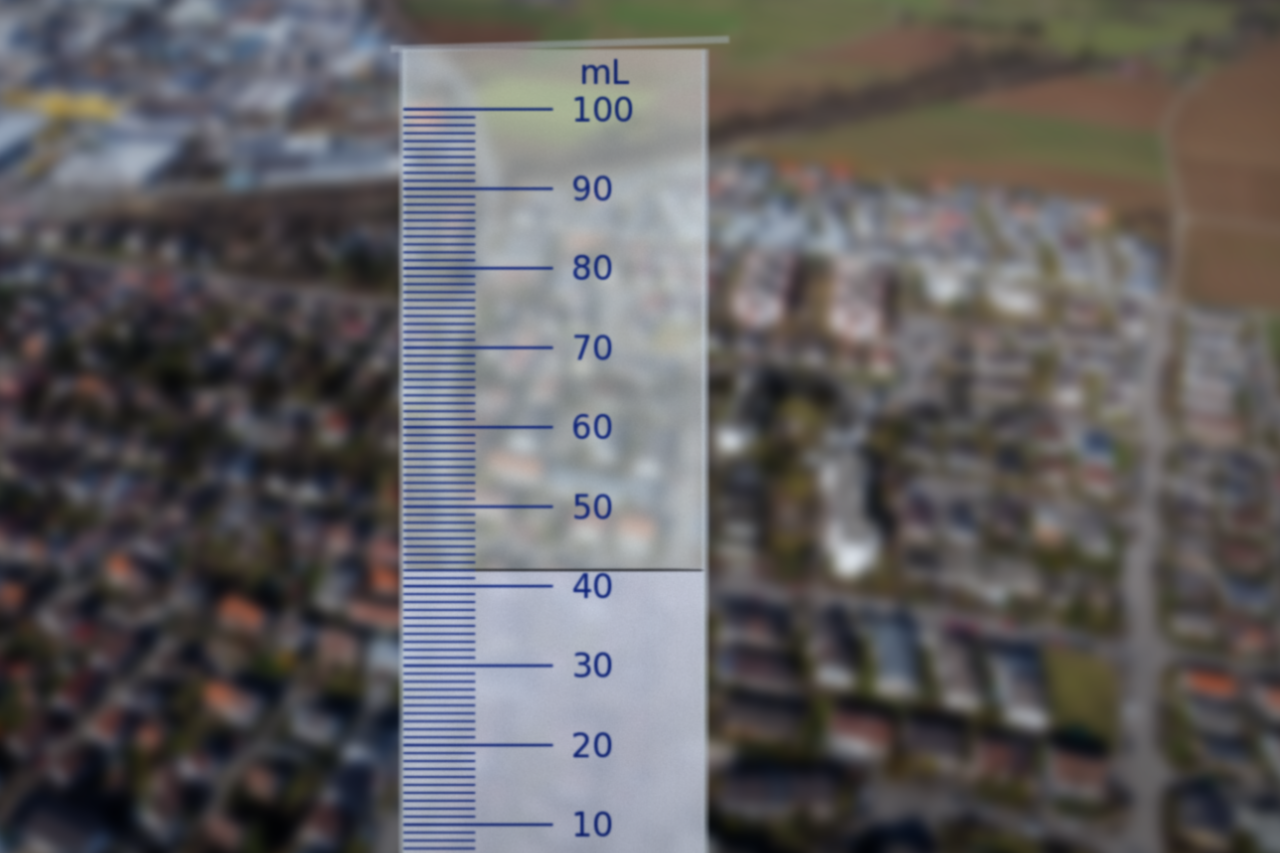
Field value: 42,mL
